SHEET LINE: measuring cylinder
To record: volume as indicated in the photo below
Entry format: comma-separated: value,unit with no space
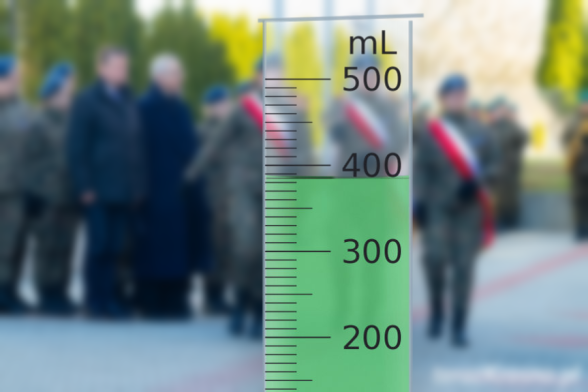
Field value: 385,mL
